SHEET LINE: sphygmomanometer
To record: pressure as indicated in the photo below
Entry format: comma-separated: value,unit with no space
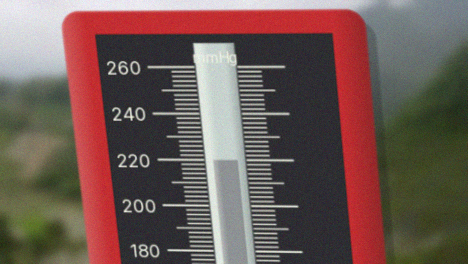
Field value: 220,mmHg
